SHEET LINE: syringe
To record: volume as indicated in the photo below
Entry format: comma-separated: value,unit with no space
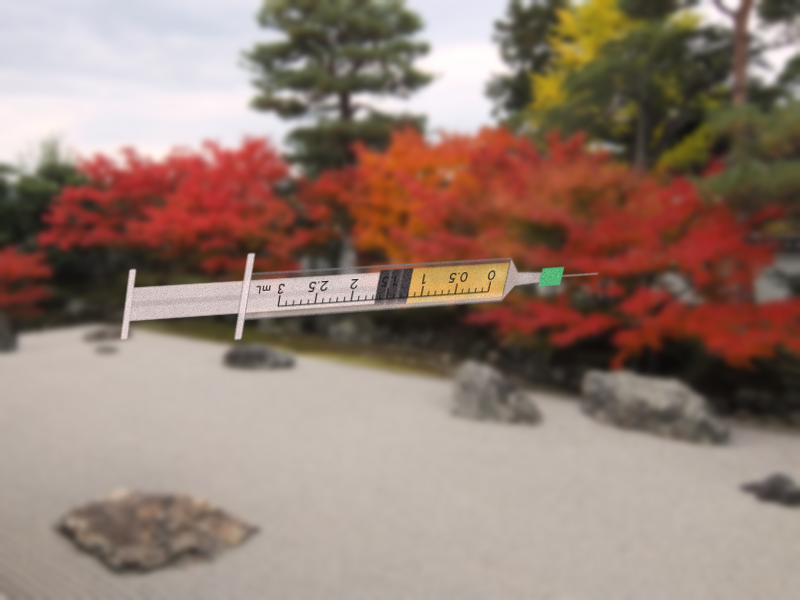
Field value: 1.2,mL
